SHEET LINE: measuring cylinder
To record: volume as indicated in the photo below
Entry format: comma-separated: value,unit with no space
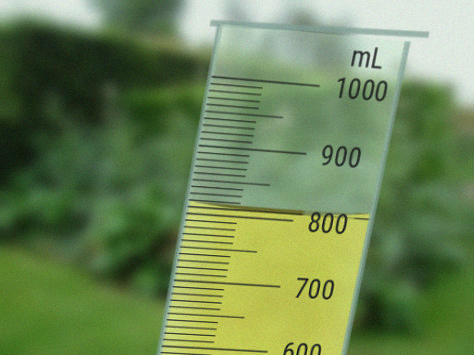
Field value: 810,mL
